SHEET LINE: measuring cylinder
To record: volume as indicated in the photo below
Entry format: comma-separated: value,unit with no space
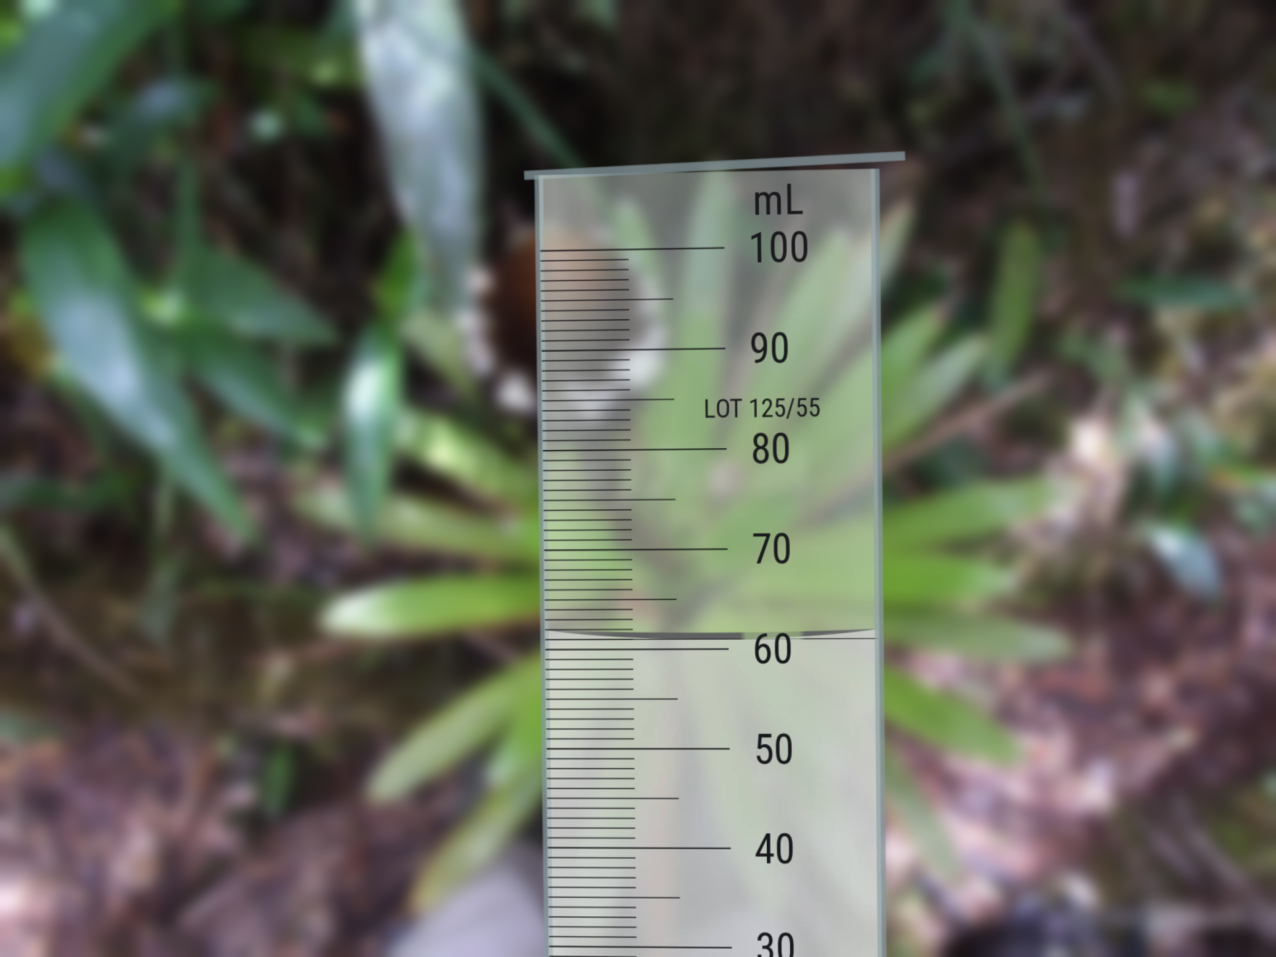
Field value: 61,mL
